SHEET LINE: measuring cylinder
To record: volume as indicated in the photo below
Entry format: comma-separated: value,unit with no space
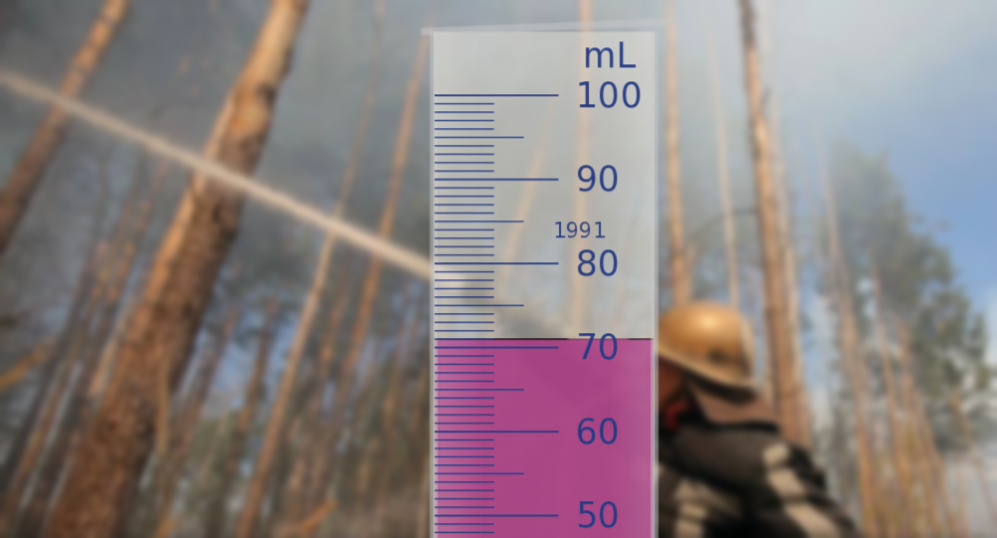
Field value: 71,mL
